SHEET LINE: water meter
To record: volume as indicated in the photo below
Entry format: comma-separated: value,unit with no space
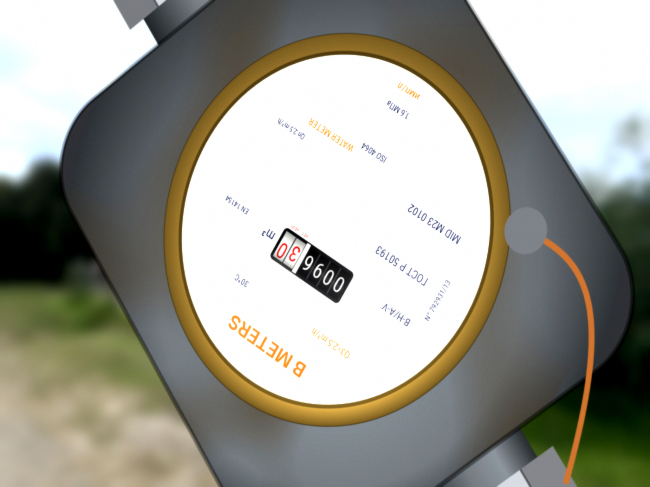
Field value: 96.30,m³
